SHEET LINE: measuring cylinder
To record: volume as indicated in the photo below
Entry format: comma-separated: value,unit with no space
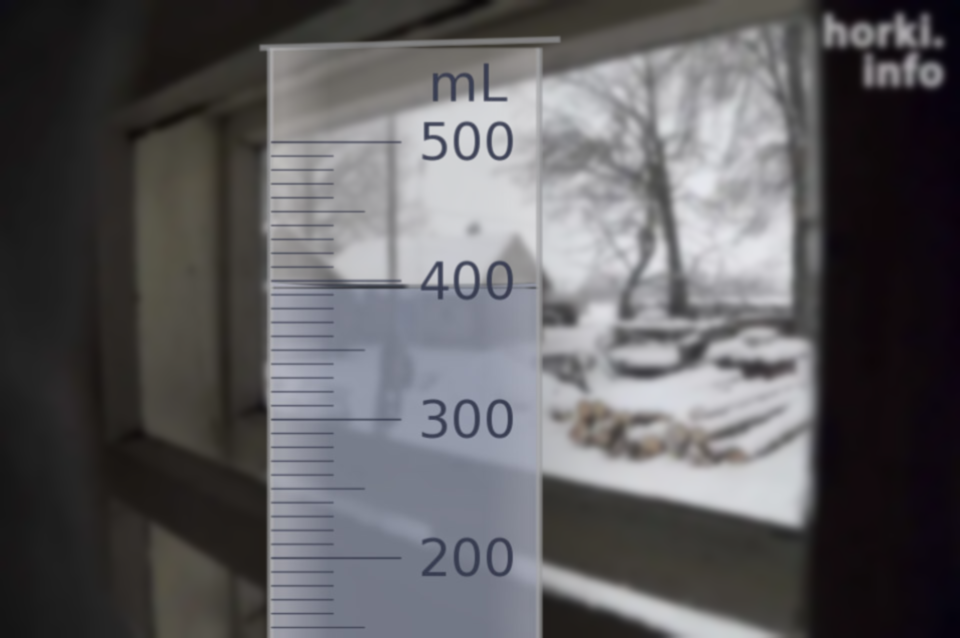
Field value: 395,mL
